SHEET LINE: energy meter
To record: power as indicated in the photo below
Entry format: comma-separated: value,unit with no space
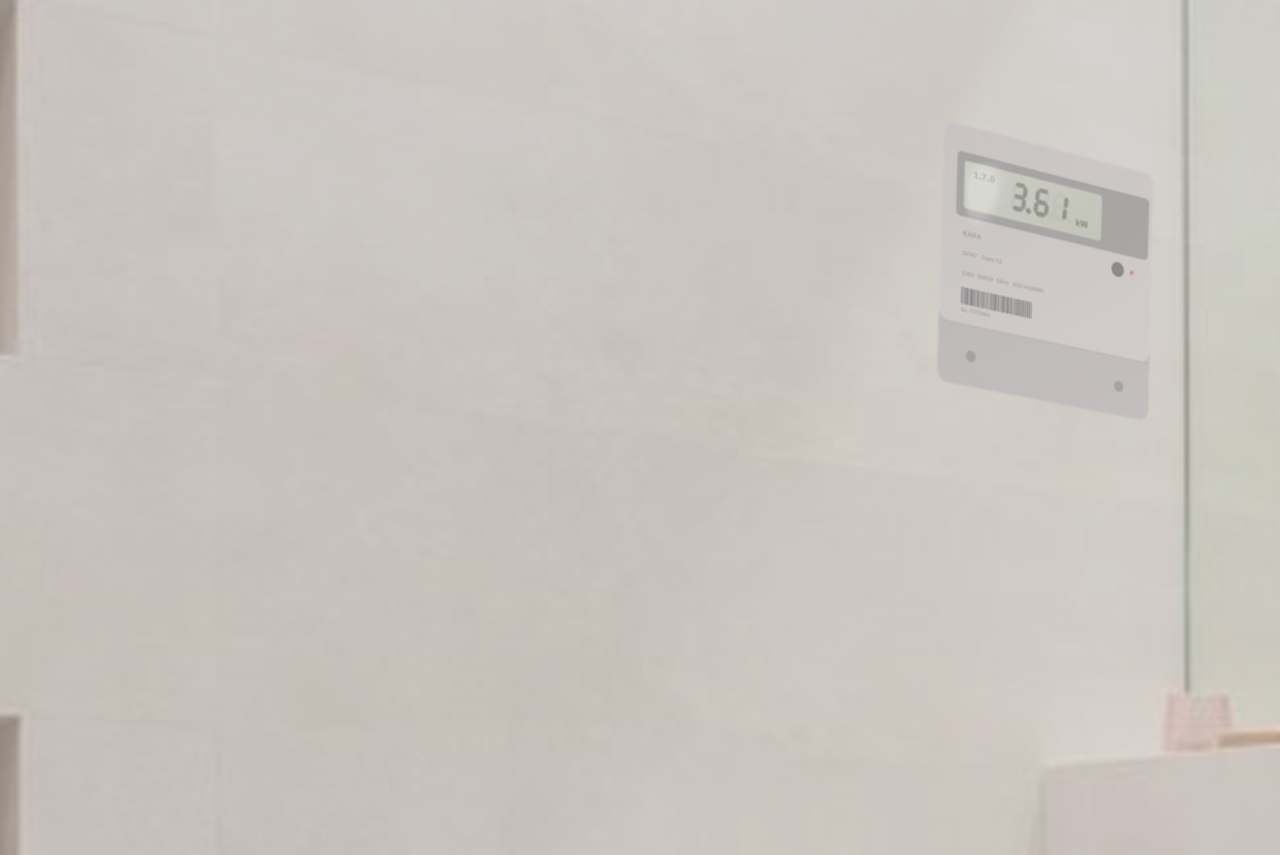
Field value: 3.61,kW
